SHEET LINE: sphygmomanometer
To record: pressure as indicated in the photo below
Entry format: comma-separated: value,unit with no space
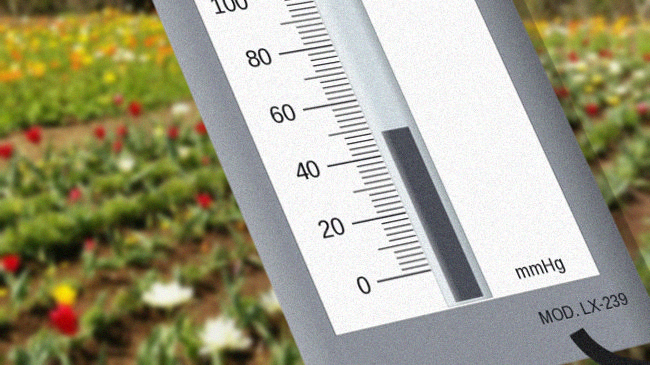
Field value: 48,mmHg
